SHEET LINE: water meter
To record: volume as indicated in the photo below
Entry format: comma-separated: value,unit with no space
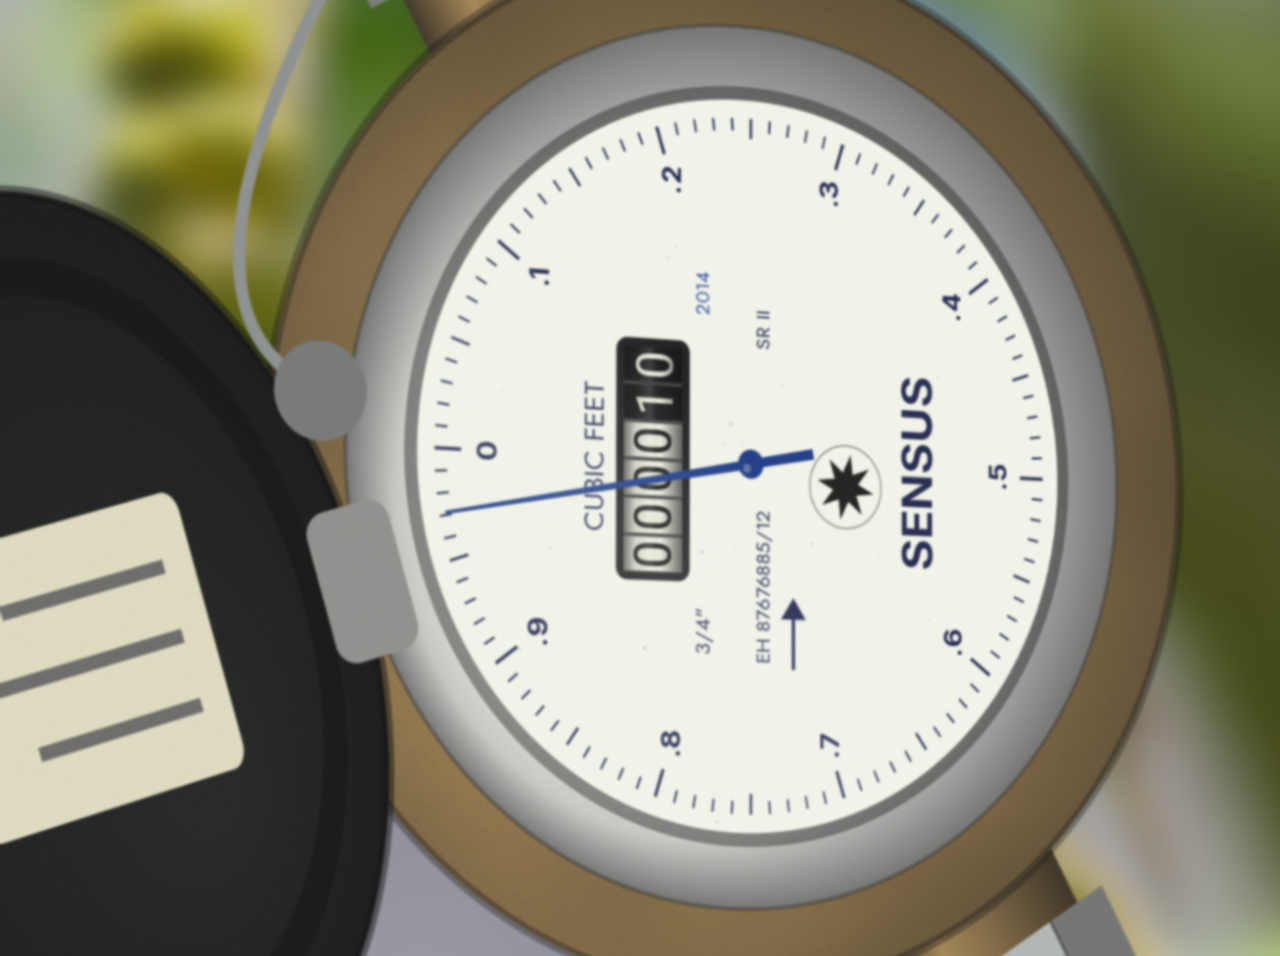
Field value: 9.97,ft³
